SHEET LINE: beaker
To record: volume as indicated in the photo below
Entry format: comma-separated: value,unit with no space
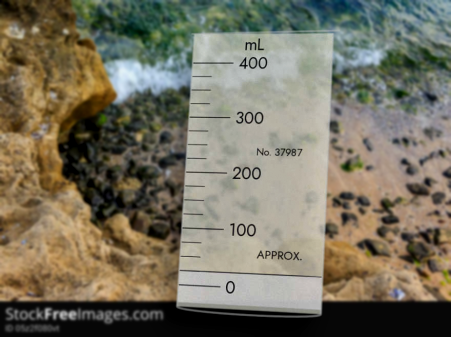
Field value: 25,mL
